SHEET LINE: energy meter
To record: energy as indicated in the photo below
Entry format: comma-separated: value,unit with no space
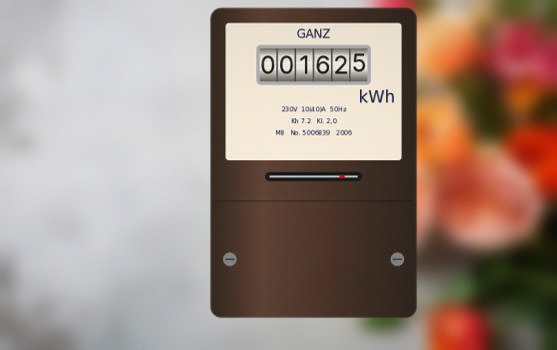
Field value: 1625,kWh
